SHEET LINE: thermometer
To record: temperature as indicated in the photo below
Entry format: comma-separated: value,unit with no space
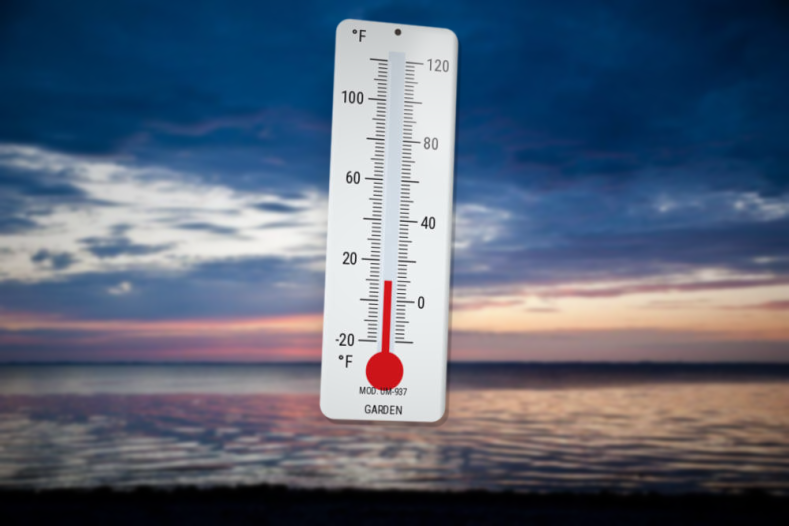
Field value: 10,°F
